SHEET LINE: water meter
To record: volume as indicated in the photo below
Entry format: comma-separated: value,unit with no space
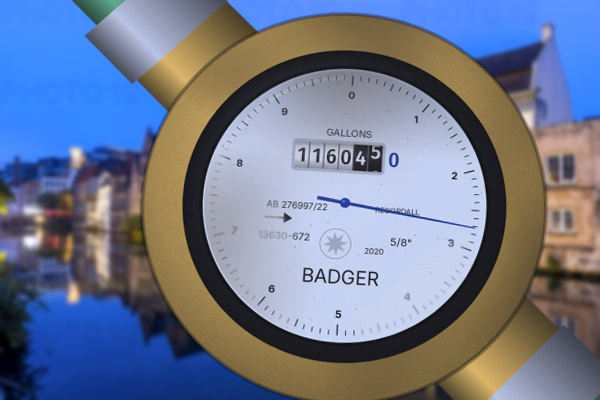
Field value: 1160452.7,gal
